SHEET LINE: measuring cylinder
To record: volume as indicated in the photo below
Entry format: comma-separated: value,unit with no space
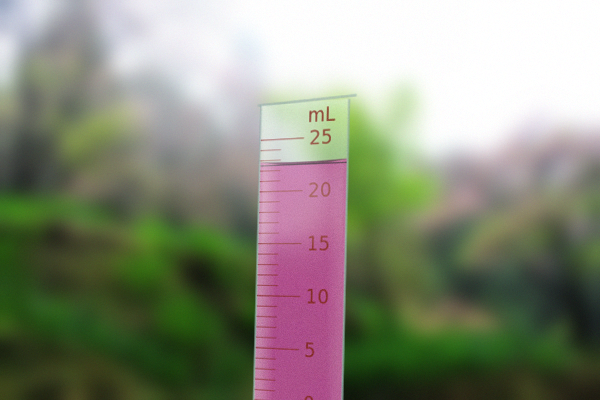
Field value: 22.5,mL
